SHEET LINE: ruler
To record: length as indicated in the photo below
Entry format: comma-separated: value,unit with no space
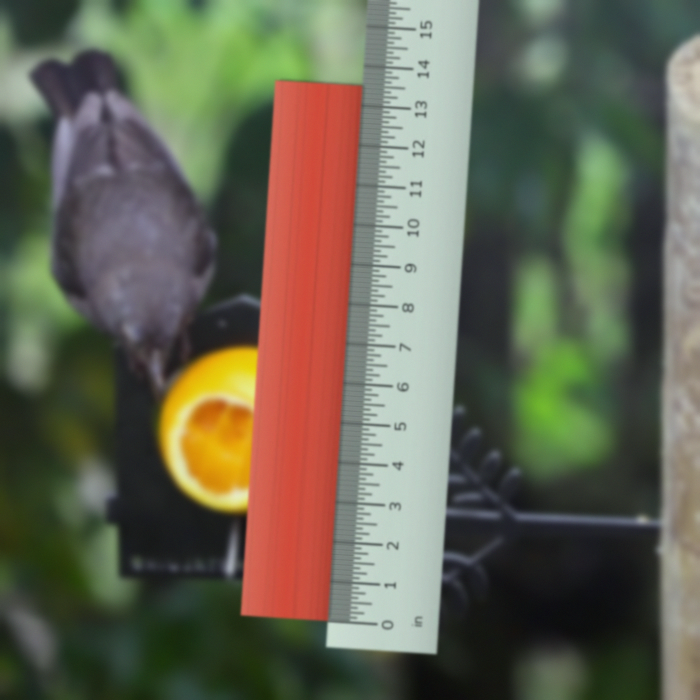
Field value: 13.5,in
